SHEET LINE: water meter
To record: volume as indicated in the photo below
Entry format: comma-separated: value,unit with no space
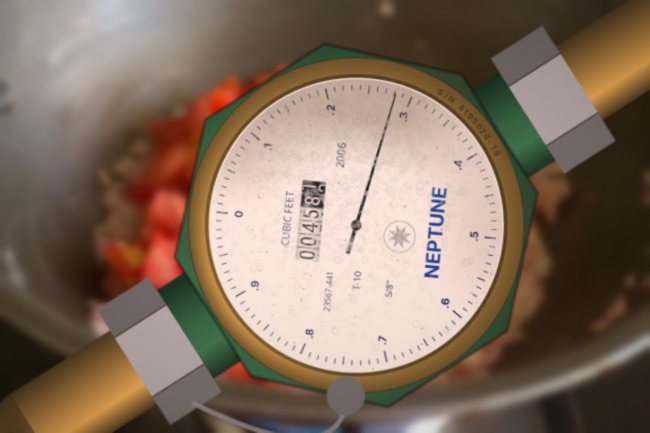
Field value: 4581.28,ft³
